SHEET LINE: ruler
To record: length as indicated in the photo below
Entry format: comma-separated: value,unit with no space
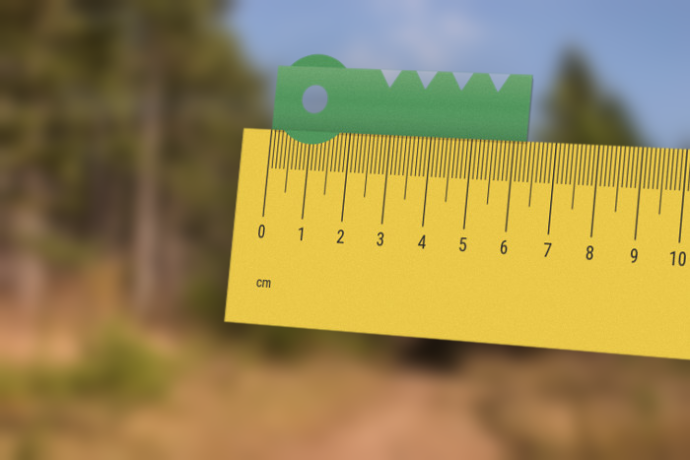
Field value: 6.3,cm
